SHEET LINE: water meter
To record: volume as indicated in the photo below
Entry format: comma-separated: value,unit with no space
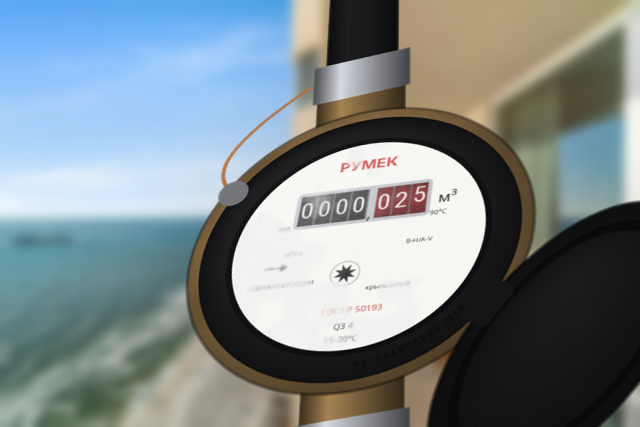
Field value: 0.025,m³
